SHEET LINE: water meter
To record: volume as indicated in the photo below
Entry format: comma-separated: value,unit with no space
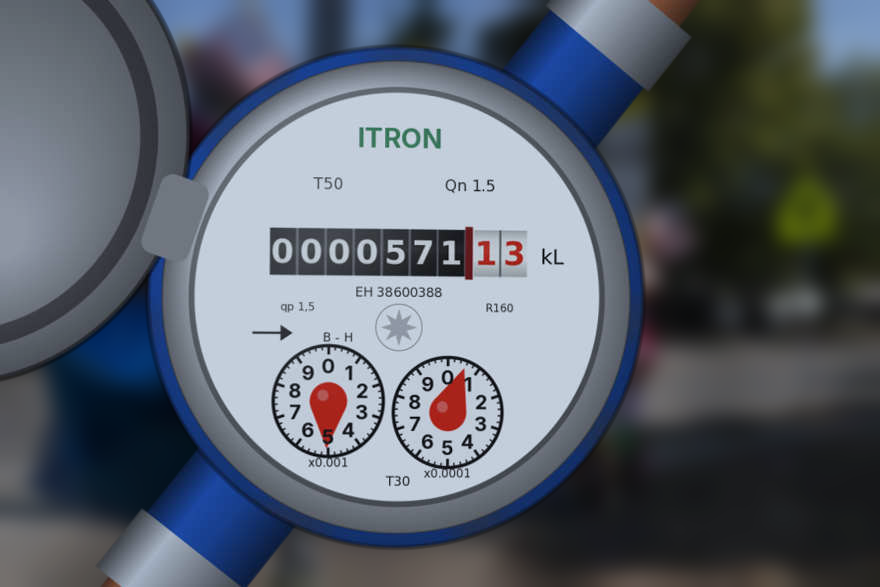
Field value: 571.1350,kL
